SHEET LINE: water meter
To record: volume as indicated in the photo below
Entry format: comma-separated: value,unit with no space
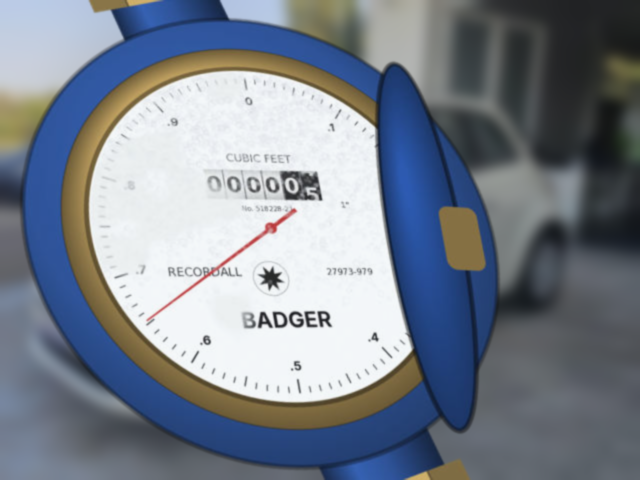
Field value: 4.65,ft³
